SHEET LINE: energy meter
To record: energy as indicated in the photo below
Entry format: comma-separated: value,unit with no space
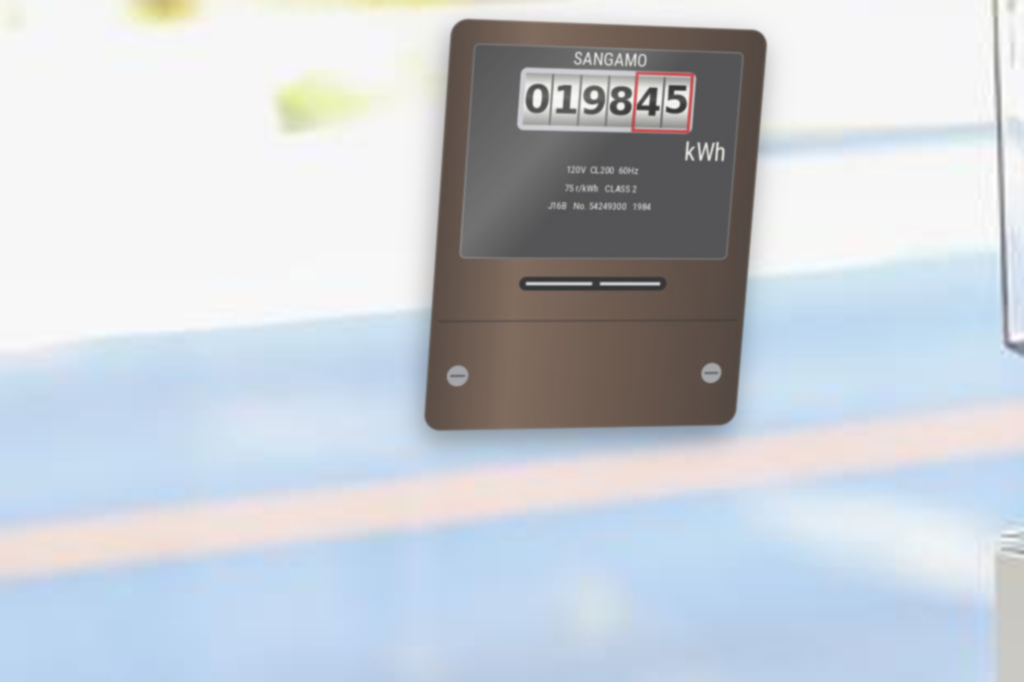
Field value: 198.45,kWh
